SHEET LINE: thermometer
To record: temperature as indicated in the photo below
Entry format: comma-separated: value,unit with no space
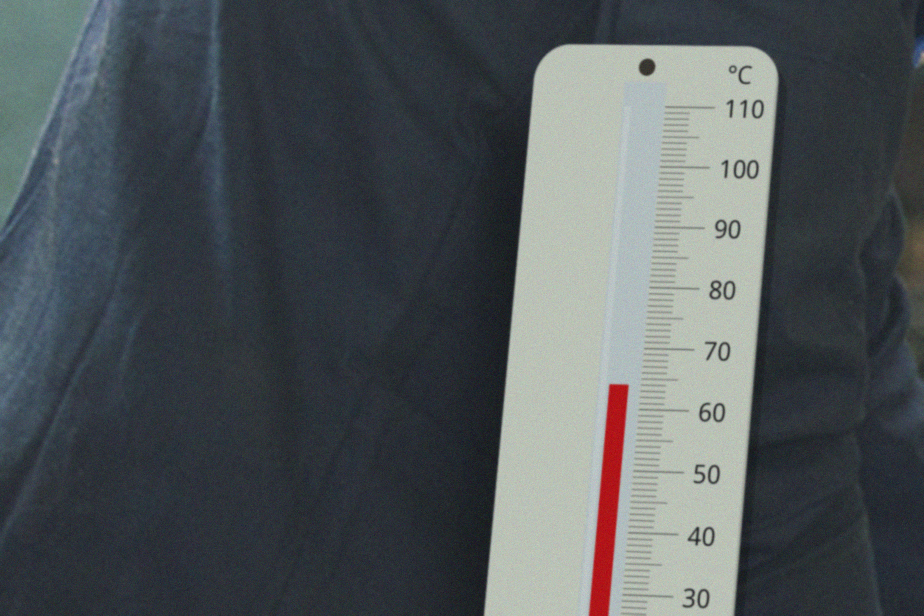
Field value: 64,°C
